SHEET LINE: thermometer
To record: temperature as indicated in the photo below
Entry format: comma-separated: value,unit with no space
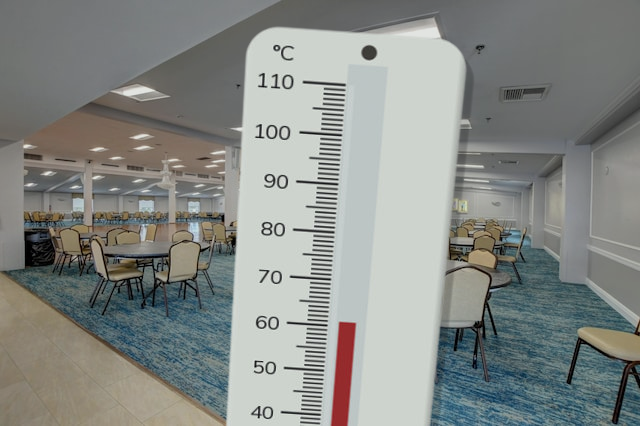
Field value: 61,°C
